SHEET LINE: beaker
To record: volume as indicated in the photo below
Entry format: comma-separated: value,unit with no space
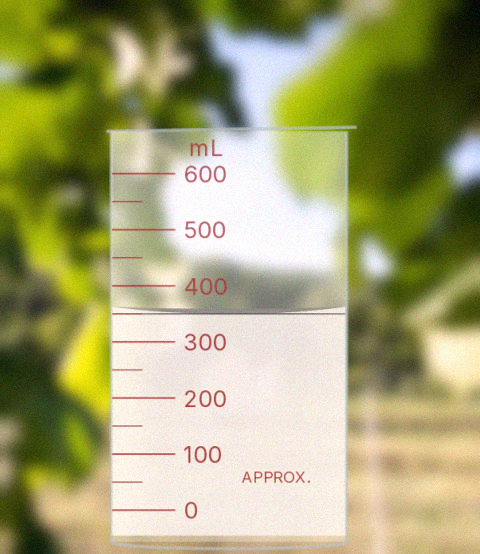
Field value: 350,mL
